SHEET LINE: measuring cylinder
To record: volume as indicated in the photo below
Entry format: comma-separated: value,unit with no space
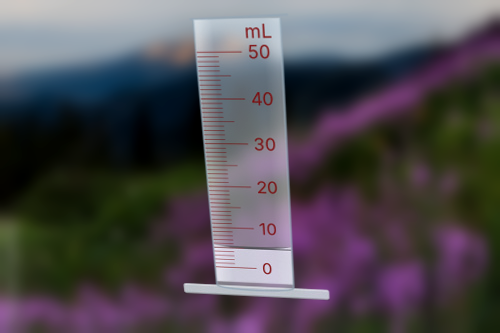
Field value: 5,mL
